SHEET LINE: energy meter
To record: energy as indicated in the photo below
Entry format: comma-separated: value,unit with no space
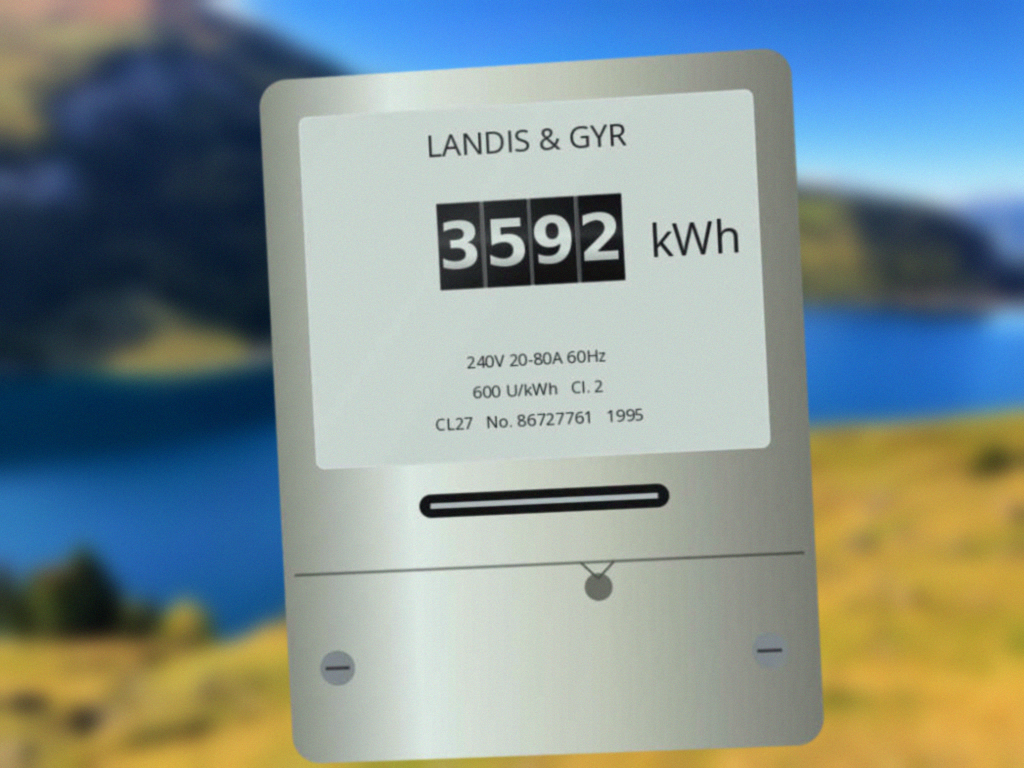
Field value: 3592,kWh
